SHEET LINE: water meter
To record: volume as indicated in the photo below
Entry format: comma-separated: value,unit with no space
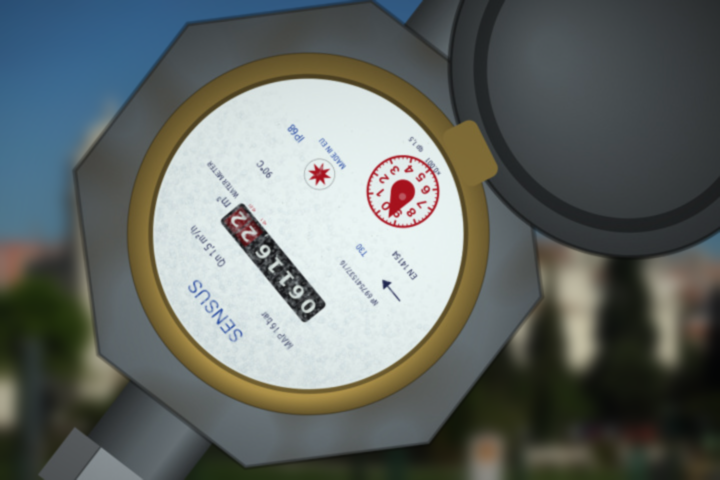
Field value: 6116.219,m³
